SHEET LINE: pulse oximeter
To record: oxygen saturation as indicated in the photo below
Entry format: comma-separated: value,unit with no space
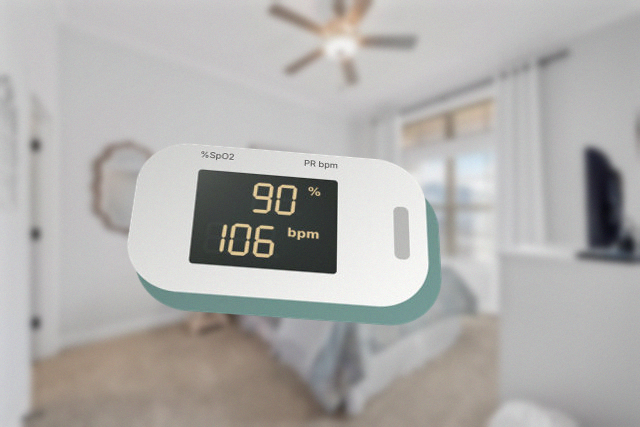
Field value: 90,%
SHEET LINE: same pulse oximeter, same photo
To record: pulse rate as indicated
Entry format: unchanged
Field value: 106,bpm
